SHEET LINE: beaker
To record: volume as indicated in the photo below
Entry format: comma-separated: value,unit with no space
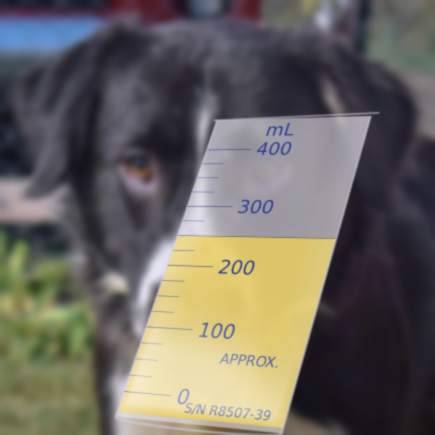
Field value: 250,mL
